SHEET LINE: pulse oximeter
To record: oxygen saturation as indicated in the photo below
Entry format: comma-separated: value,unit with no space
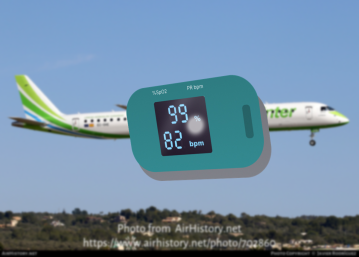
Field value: 99,%
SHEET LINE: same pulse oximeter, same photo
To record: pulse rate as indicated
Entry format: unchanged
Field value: 82,bpm
